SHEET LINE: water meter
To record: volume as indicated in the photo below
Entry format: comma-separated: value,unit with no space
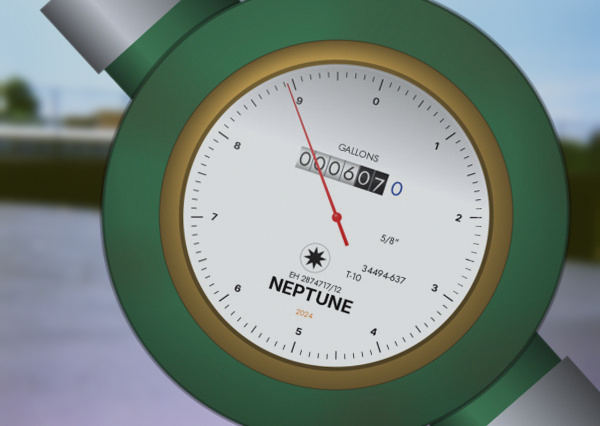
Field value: 6068.9,gal
